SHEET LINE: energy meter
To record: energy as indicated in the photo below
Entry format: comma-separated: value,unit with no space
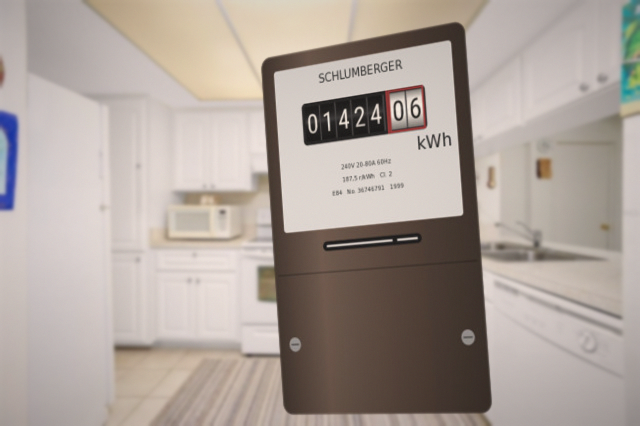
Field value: 1424.06,kWh
